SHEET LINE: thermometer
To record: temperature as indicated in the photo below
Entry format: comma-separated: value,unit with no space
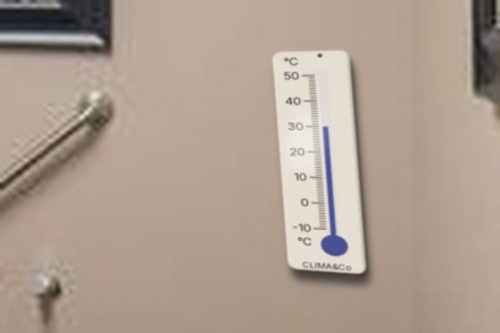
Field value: 30,°C
